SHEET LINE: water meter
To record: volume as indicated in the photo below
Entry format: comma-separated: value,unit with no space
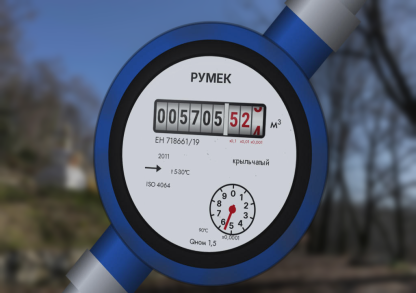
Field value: 5705.5235,m³
